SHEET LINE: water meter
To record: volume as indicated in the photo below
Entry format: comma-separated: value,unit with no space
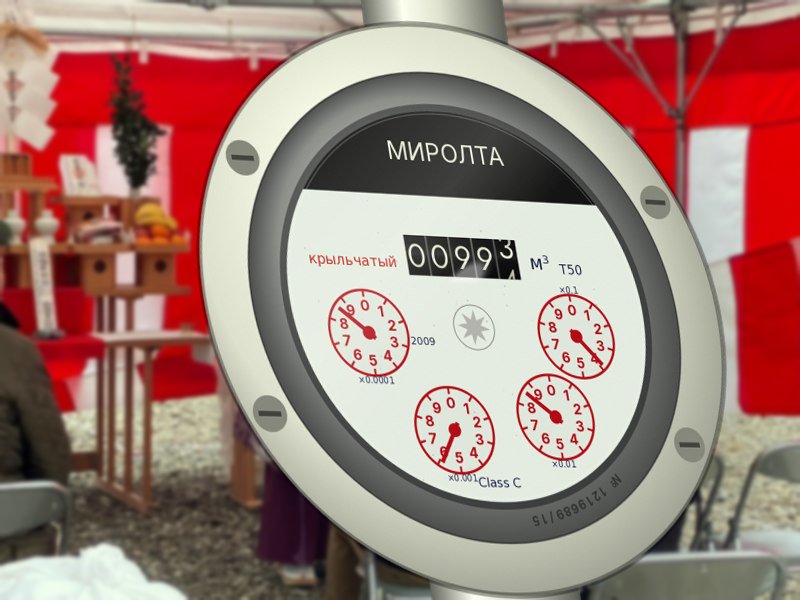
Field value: 993.3858,m³
